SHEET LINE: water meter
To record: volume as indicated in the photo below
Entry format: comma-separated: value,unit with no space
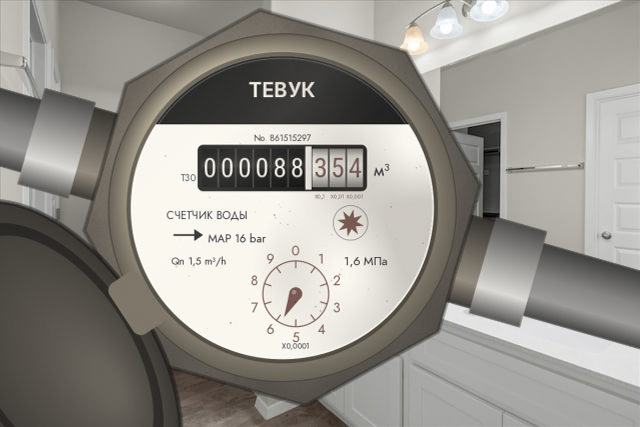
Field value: 88.3545,m³
